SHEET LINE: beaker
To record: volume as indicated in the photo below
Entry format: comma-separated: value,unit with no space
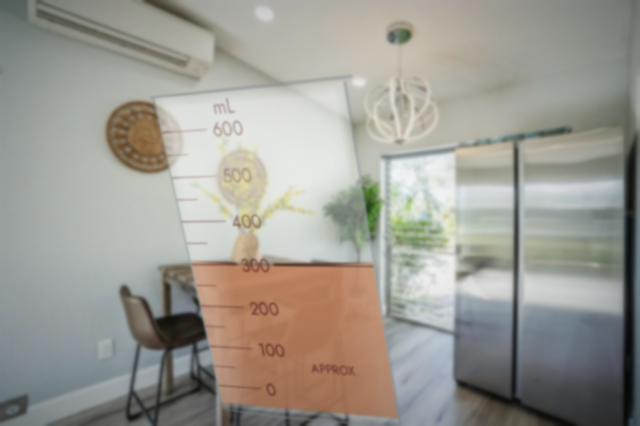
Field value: 300,mL
